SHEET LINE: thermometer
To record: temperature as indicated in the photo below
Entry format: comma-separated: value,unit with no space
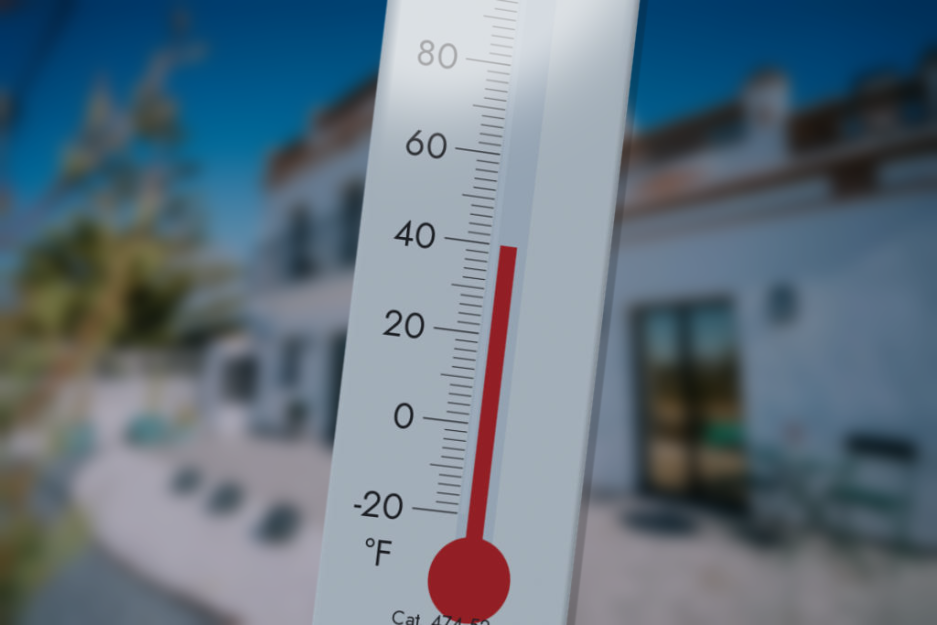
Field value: 40,°F
